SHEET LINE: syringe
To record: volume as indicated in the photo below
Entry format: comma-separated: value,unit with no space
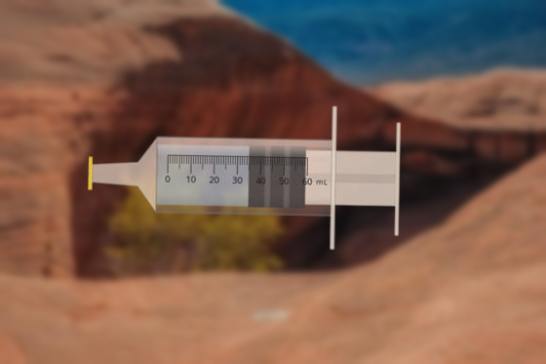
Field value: 35,mL
